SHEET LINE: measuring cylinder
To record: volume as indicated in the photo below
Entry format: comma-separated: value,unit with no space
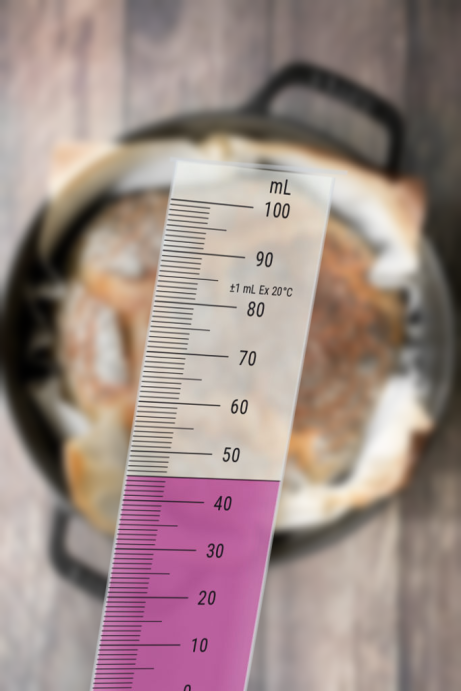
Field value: 45,mL
